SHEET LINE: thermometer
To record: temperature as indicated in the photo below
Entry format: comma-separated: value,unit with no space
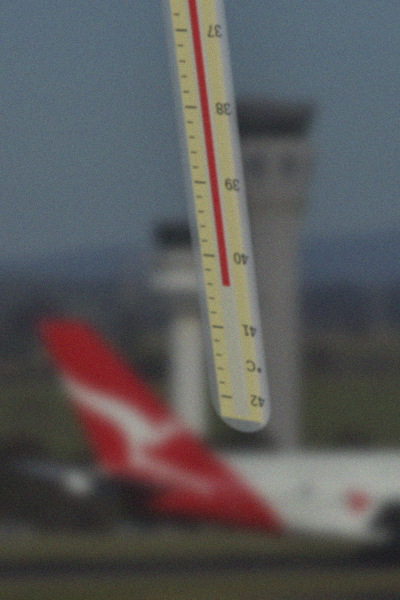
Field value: 40.4,°C
